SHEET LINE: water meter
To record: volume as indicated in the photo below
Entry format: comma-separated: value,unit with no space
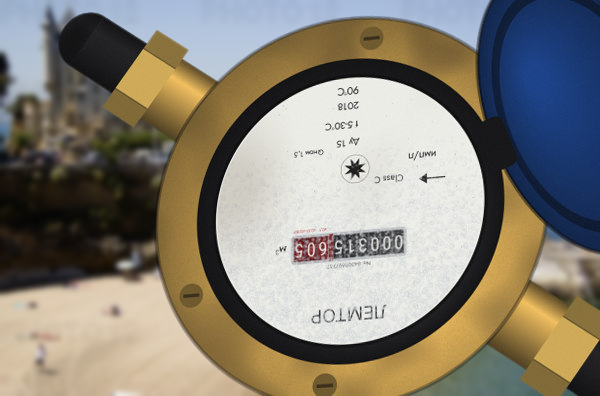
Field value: 315.605,m³
